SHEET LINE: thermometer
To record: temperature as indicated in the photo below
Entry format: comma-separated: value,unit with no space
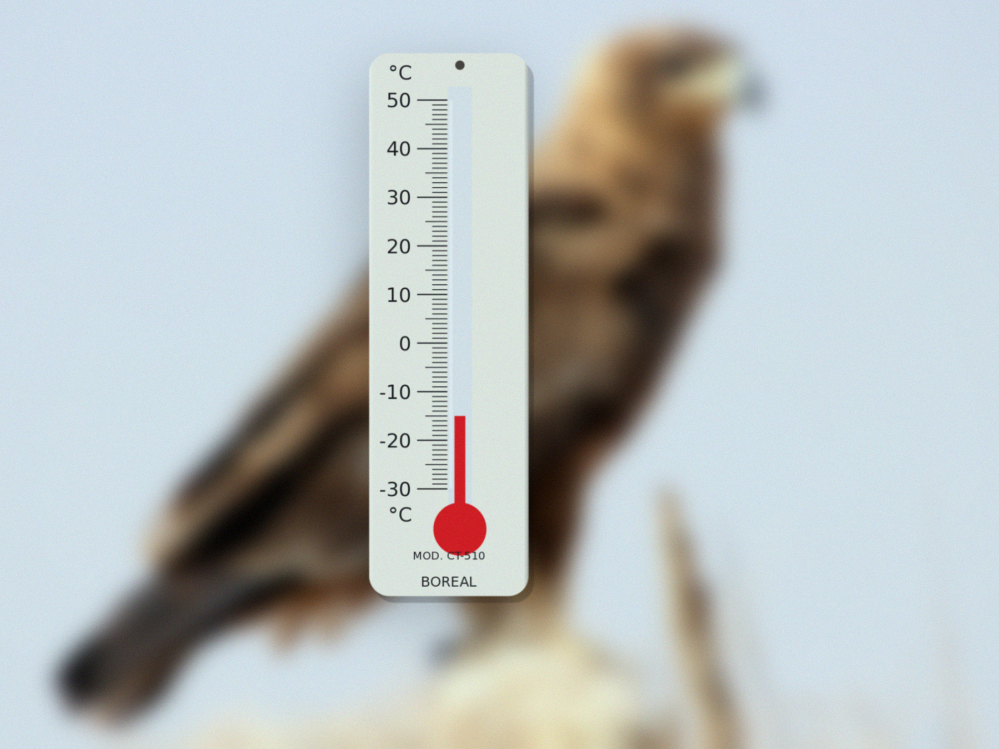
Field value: -15,°C
